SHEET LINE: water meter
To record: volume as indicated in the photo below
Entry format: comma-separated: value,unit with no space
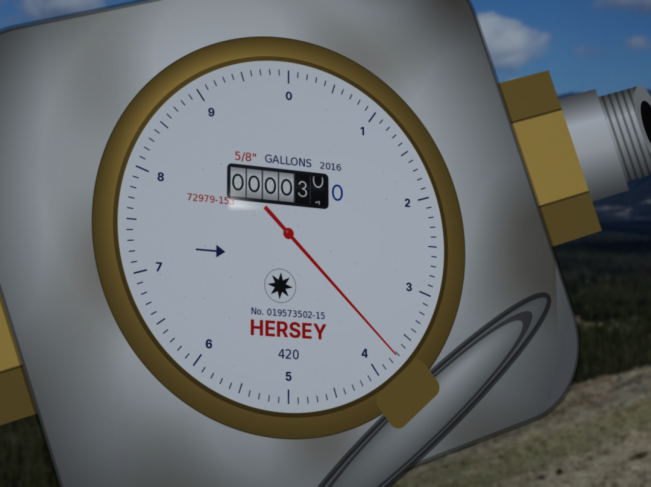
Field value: 303.7,gal
